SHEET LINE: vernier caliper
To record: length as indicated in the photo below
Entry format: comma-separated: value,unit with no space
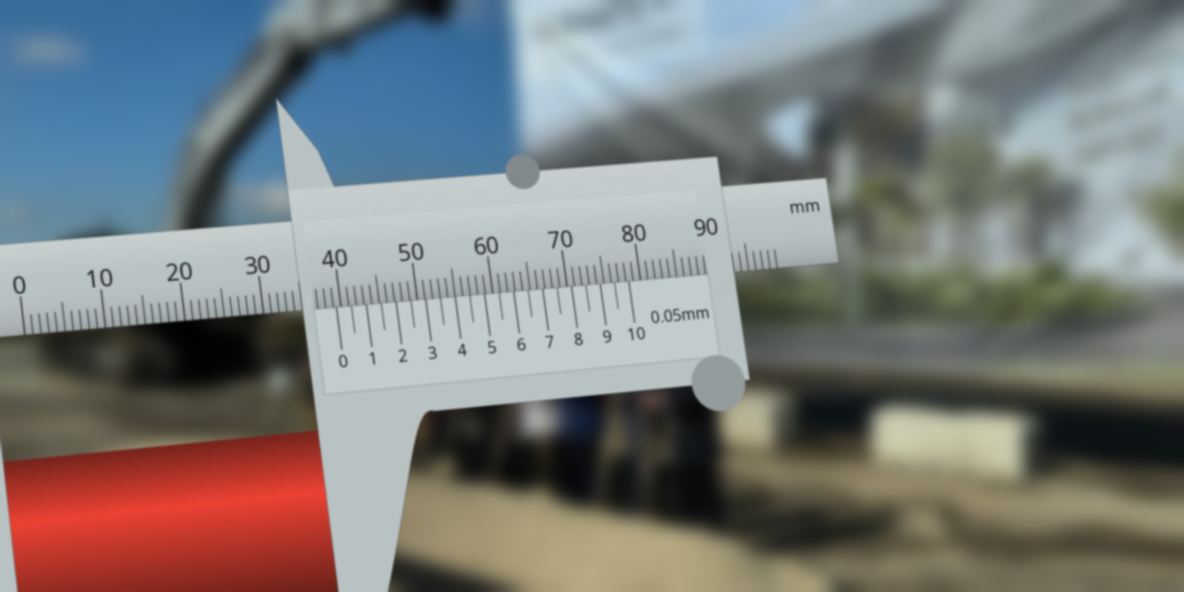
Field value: 39.4,mm
